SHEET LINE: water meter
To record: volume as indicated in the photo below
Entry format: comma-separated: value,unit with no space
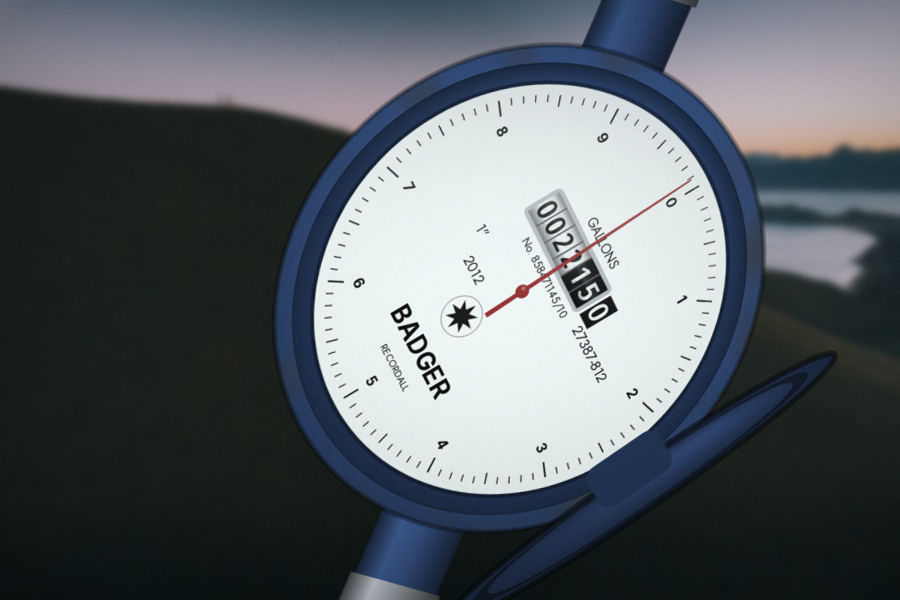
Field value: 22149.9,gal
